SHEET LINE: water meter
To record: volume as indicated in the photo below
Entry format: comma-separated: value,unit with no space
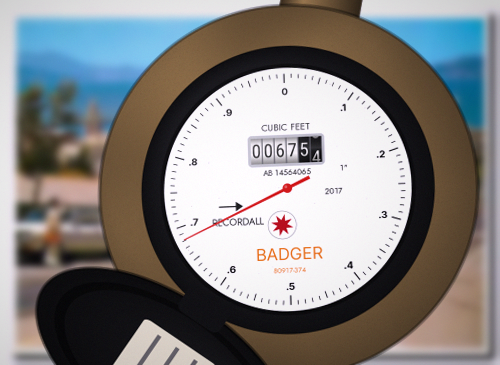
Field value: 6753.68,ft³
